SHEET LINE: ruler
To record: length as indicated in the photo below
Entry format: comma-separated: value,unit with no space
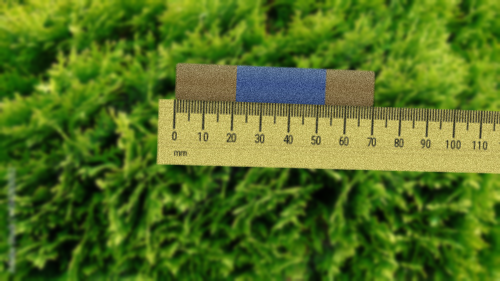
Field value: 70,mm
